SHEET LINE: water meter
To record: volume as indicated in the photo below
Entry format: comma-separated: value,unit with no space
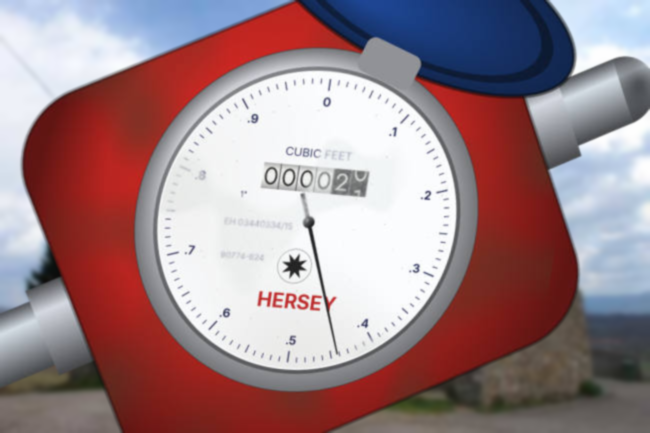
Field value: 20.44,ft³
